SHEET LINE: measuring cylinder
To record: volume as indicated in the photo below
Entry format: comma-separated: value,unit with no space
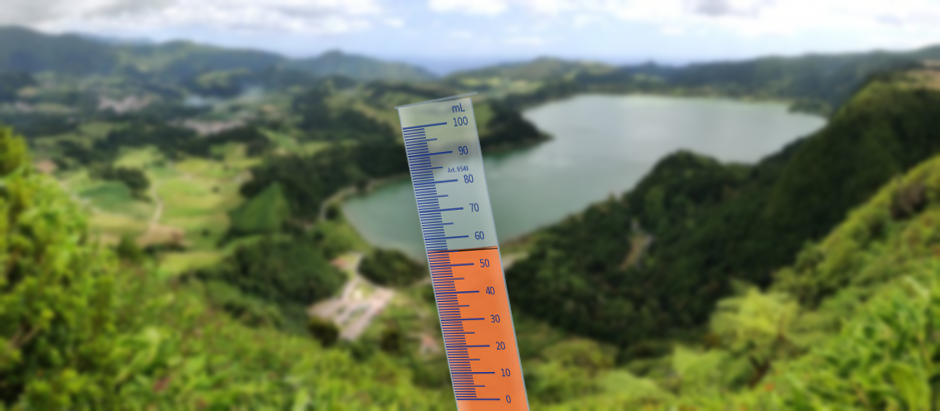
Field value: 55,mL
